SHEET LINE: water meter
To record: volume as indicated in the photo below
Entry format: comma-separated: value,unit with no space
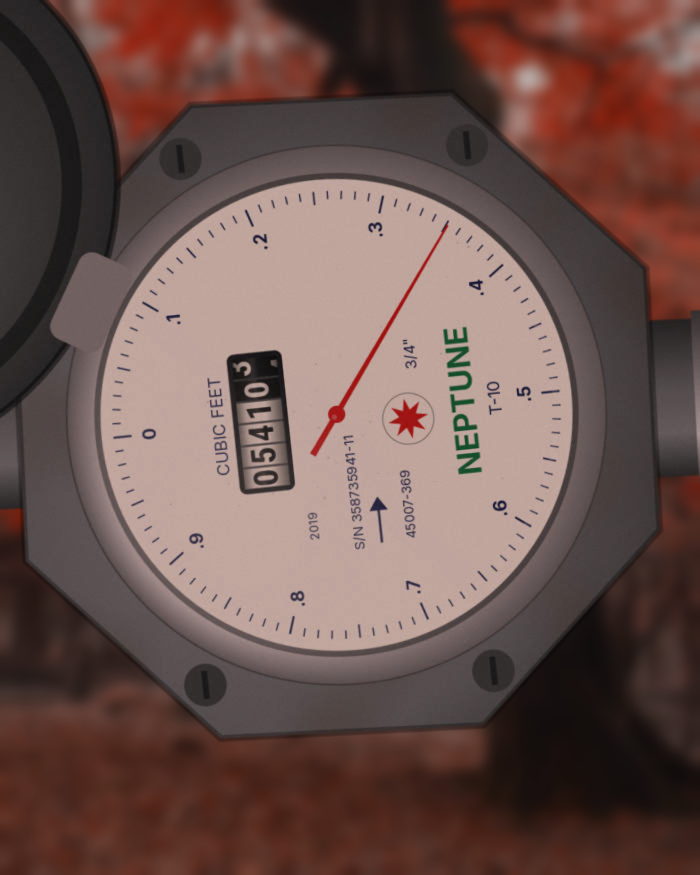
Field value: 54103.35,ft³
